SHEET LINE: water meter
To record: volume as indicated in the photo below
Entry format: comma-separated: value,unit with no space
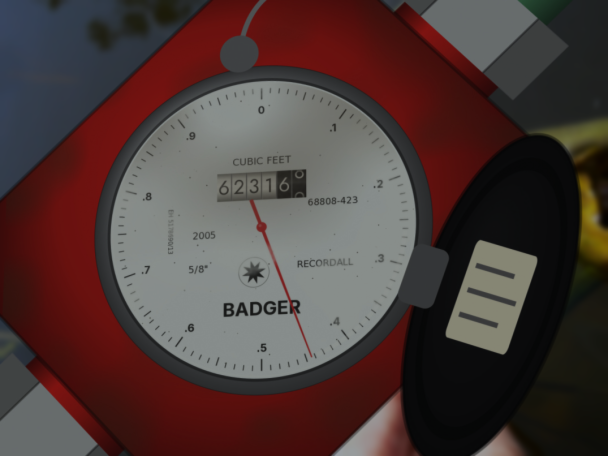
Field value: 623168.44,ft³
